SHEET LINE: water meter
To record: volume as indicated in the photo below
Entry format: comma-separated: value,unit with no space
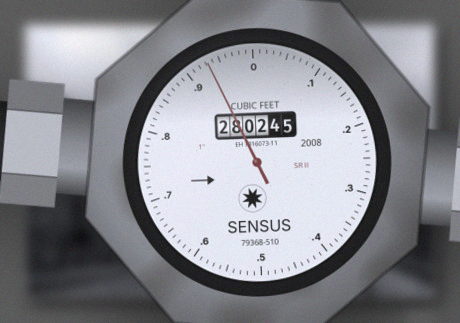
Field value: 280244.93,ft³
